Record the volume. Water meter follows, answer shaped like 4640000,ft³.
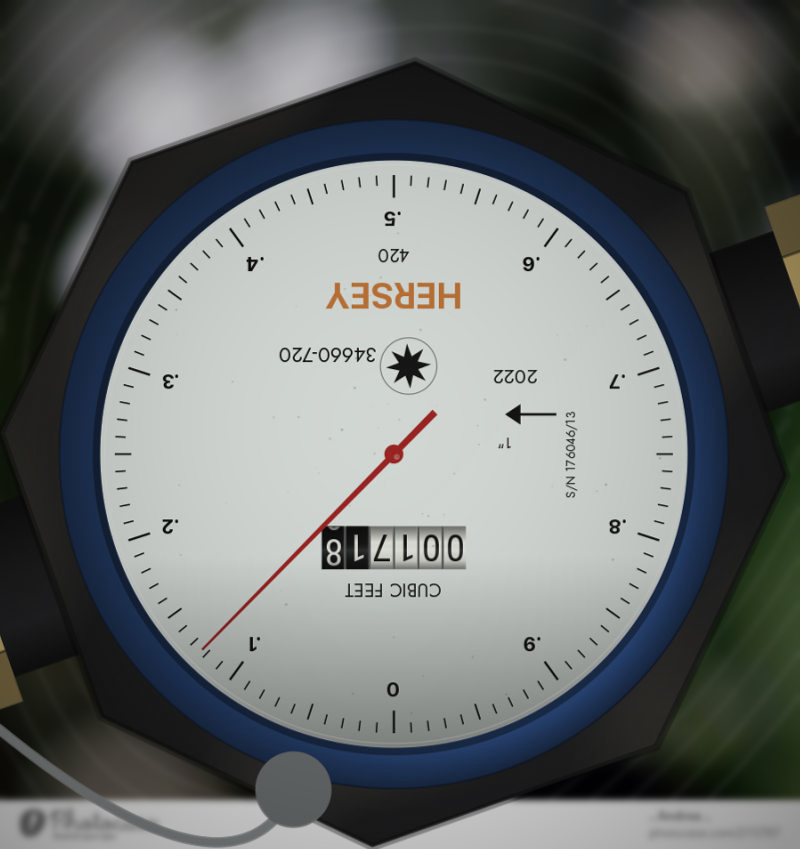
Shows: 1718.12,ft³
